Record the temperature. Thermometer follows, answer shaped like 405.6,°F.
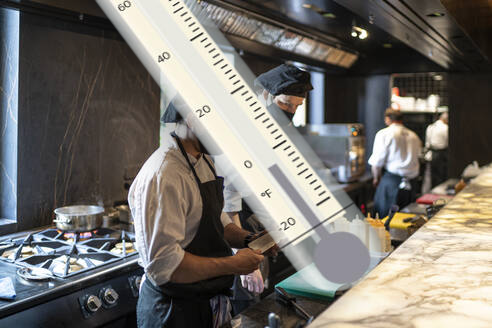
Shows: -4,°F
